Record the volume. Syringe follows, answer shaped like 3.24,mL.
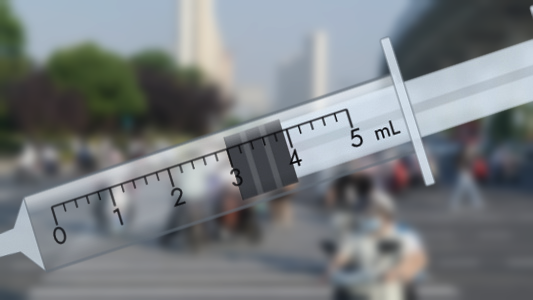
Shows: 3,mL
